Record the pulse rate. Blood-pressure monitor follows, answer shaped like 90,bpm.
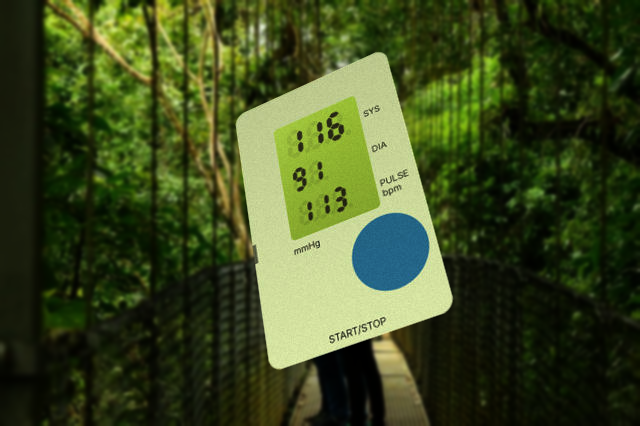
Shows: 113,bpm
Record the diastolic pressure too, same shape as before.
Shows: 91,mmHg
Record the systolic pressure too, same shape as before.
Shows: 116,mmHg
